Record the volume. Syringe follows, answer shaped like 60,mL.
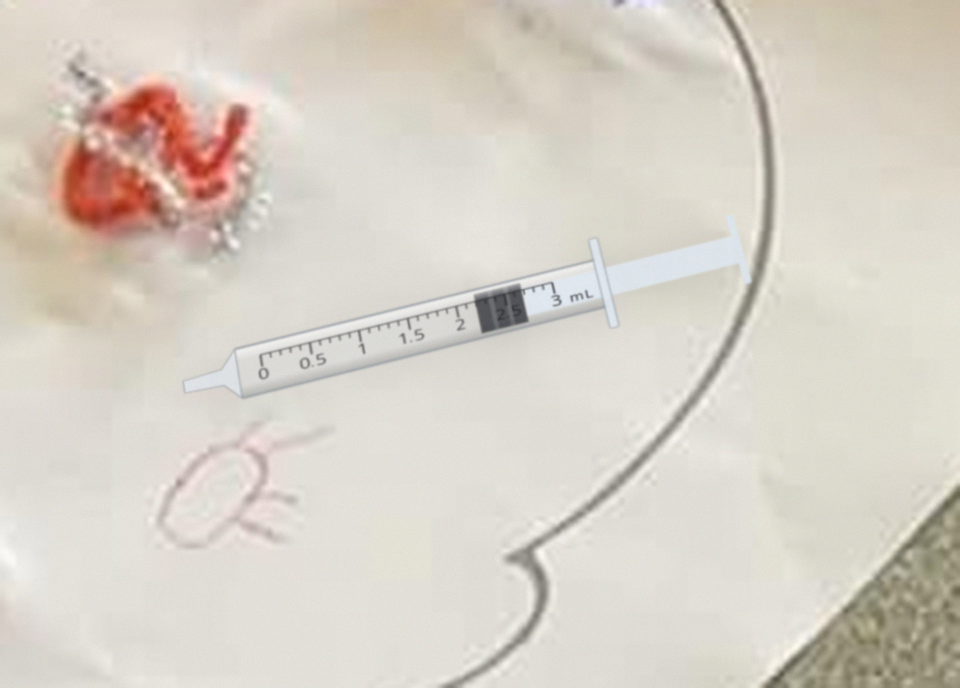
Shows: 2.2,mL
